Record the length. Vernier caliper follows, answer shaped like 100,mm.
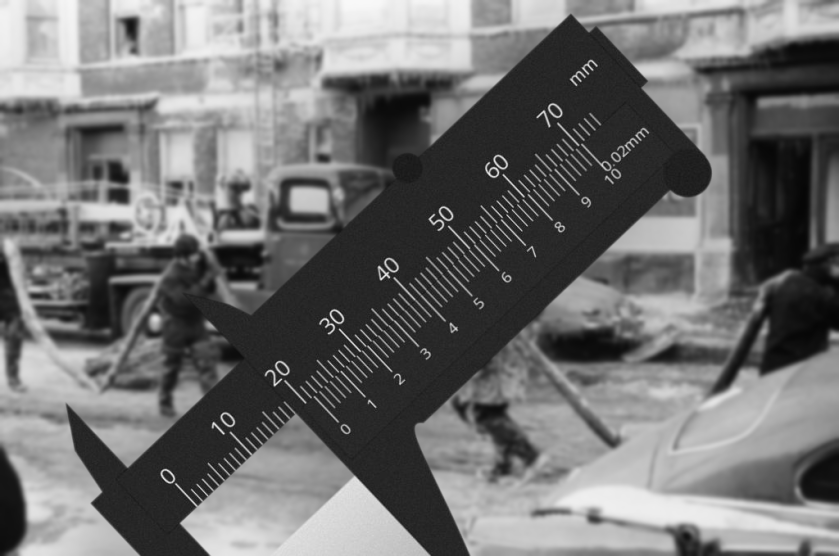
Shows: 21.4,mm
